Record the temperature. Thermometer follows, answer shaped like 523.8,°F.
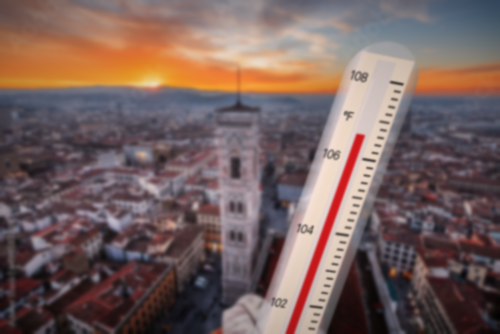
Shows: 106.6,°F
